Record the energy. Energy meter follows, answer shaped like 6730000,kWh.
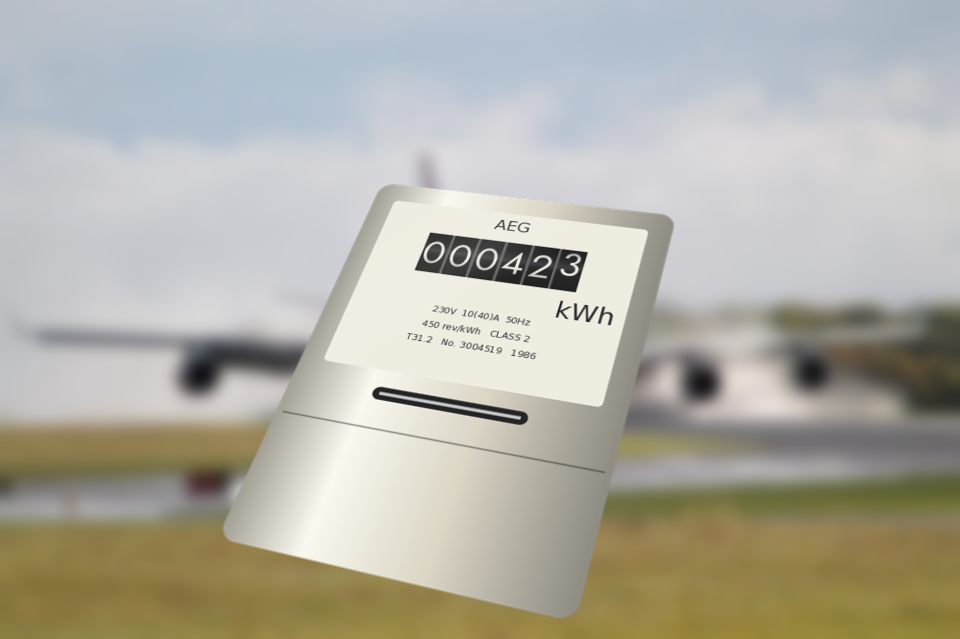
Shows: 423,kWh
